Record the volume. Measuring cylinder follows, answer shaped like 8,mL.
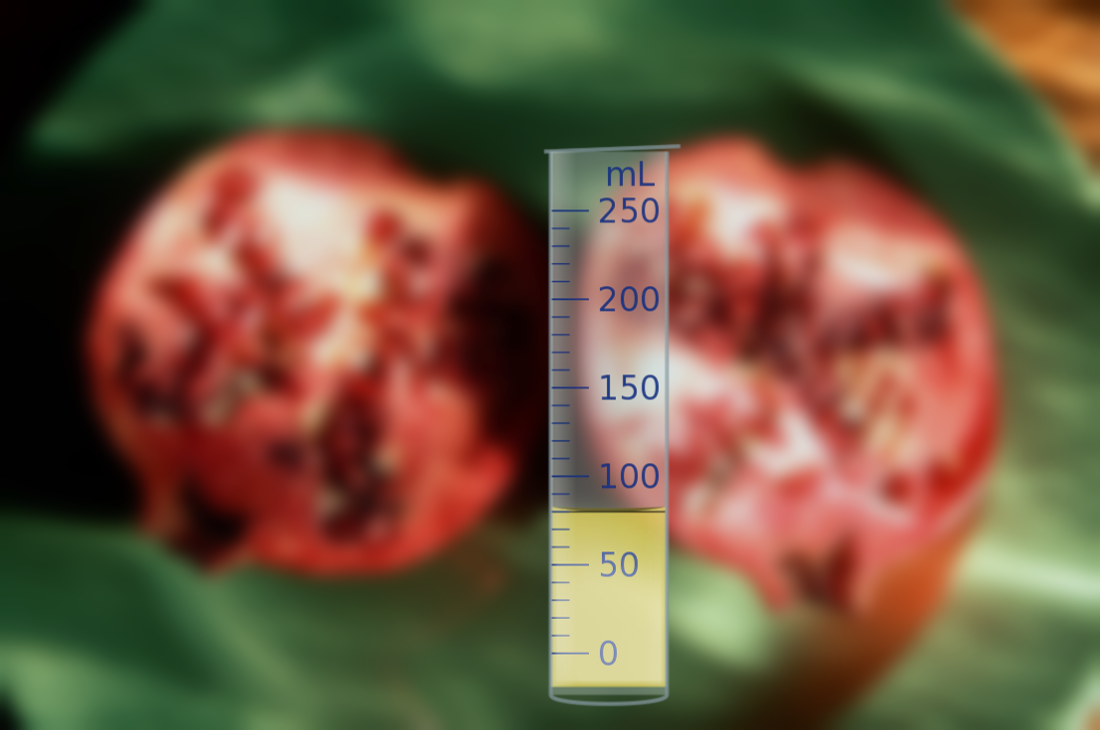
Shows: 80,mL
